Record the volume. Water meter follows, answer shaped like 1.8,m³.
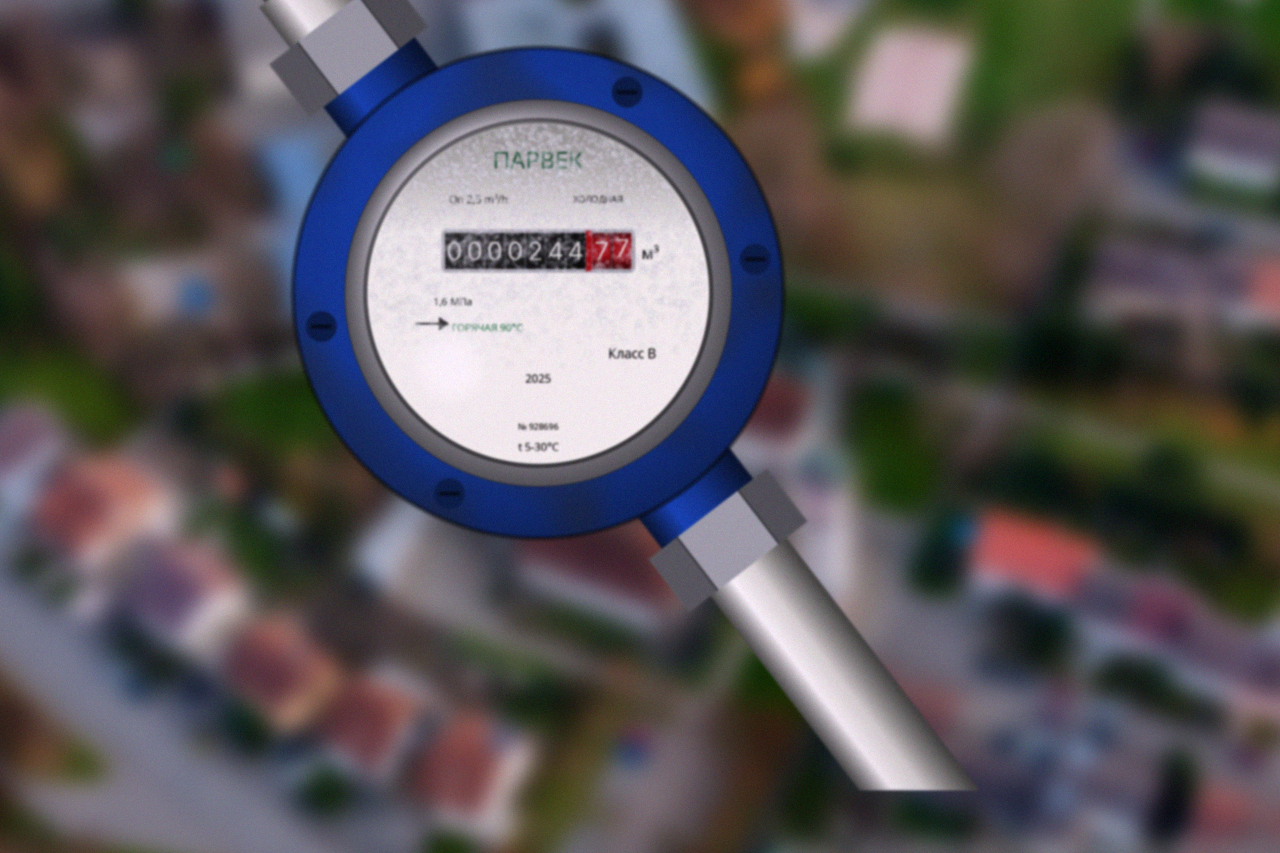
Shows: 244.77,m³
